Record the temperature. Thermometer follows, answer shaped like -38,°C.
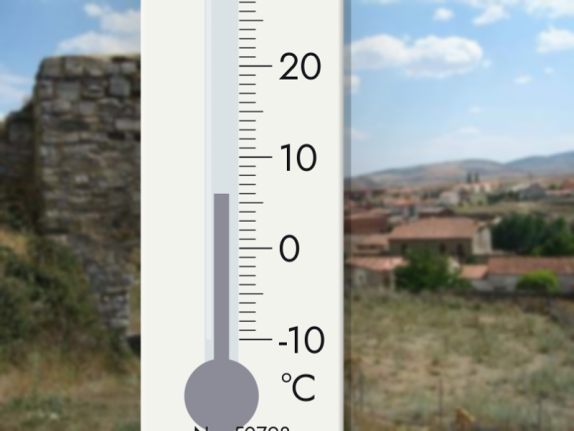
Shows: 6,°C
